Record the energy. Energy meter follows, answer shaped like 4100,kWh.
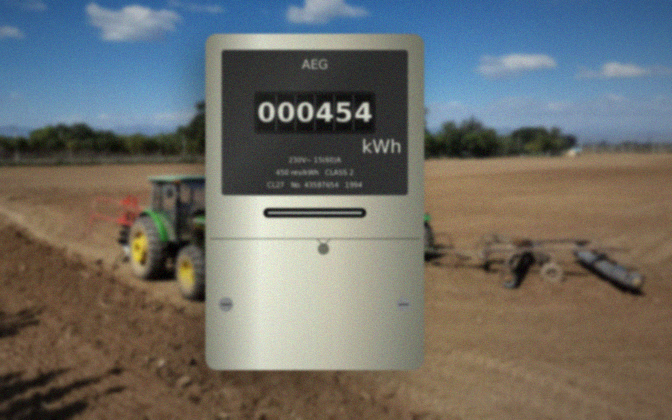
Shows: 454,kWh
